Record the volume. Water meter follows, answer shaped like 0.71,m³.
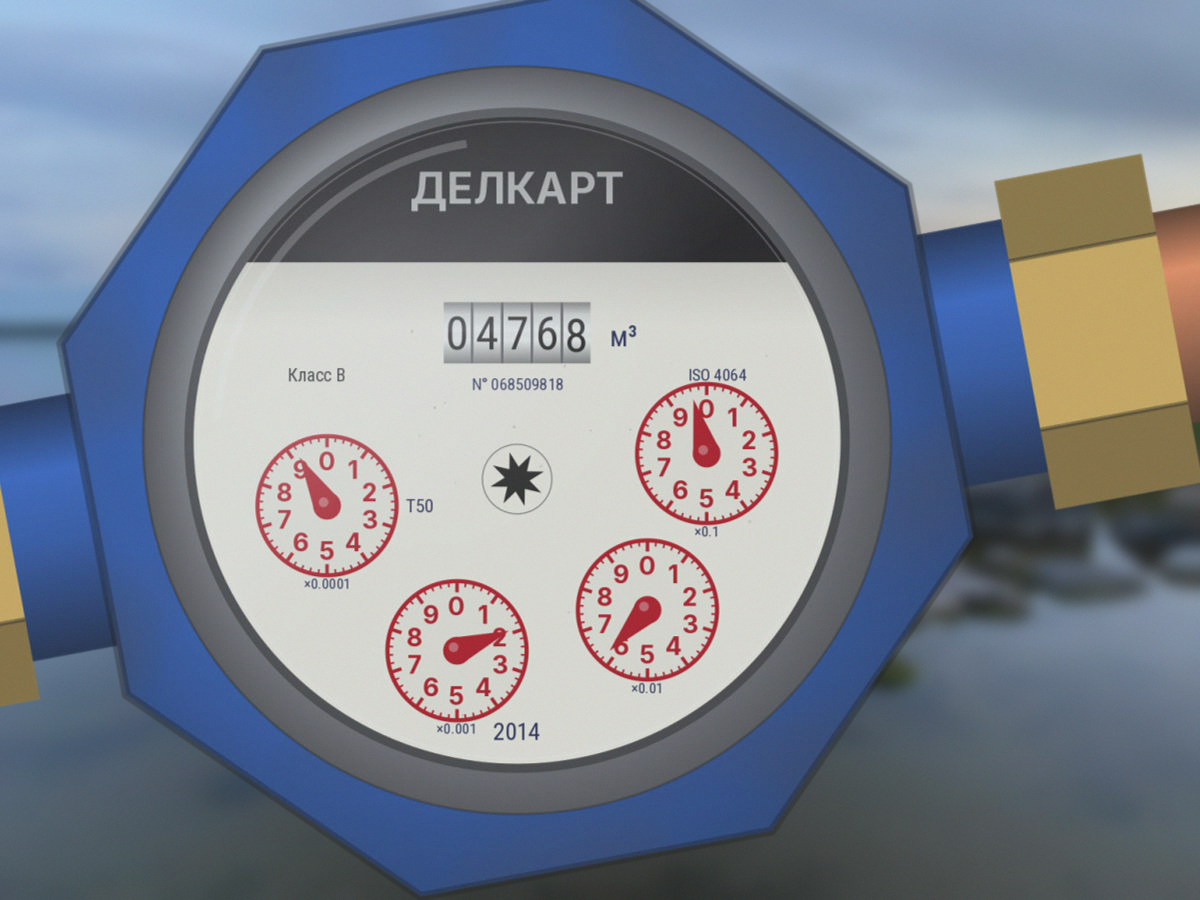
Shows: 4767.9619,m³
